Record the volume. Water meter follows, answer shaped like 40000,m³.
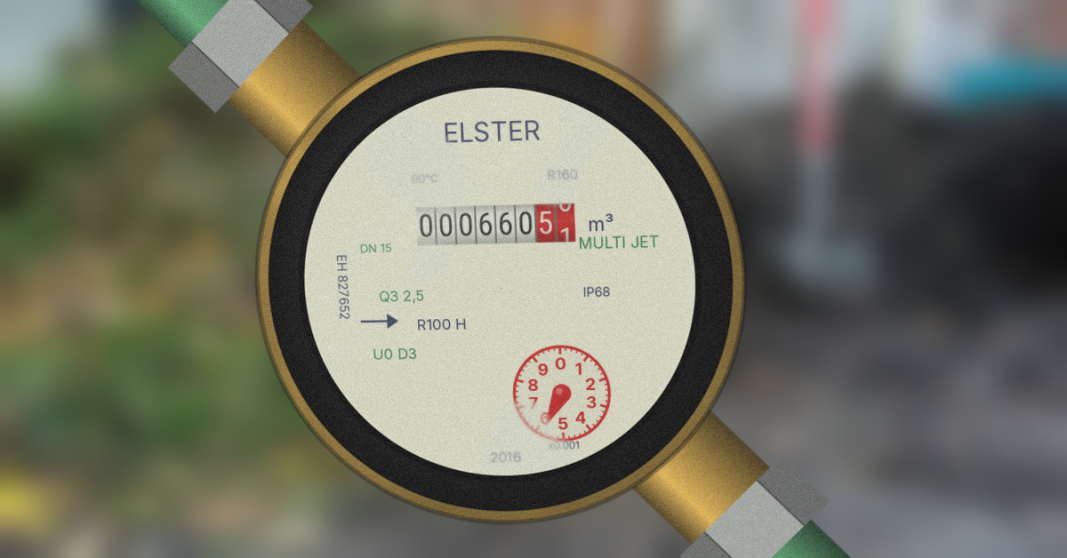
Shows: 660.505,m³
